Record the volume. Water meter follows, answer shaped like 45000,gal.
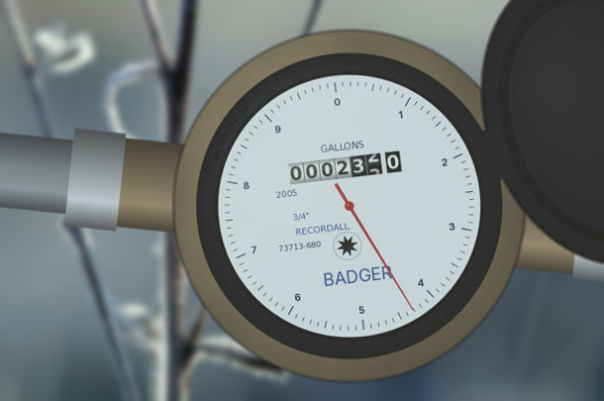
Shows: 2324.3,gal
